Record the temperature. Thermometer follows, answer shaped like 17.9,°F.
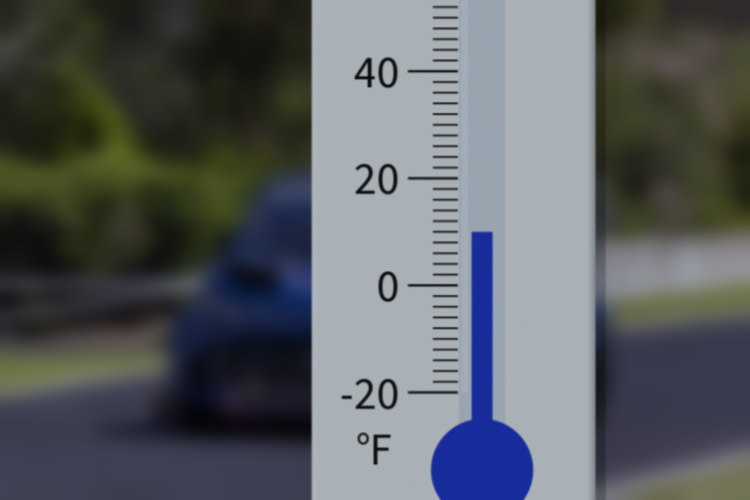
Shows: 10,°F
